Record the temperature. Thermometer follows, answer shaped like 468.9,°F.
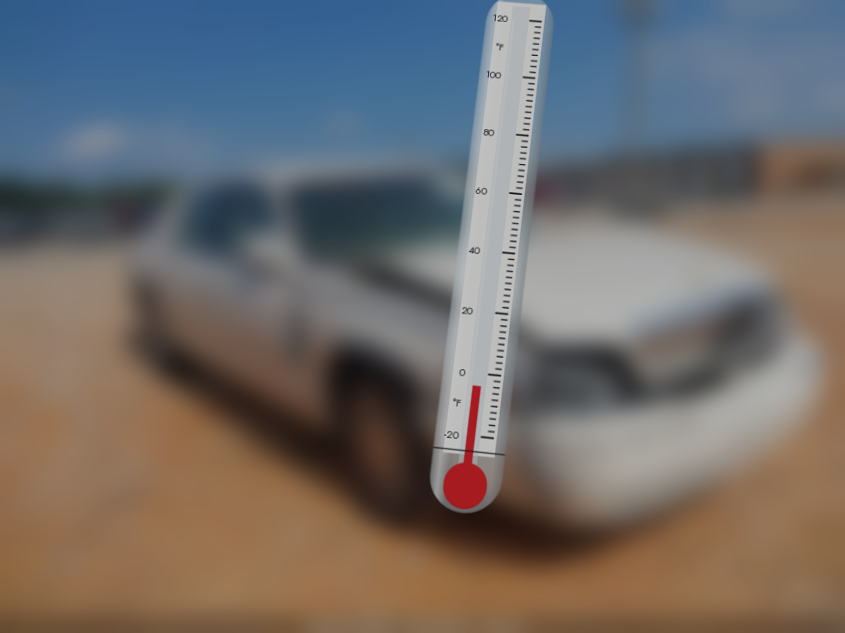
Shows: -4,°F
